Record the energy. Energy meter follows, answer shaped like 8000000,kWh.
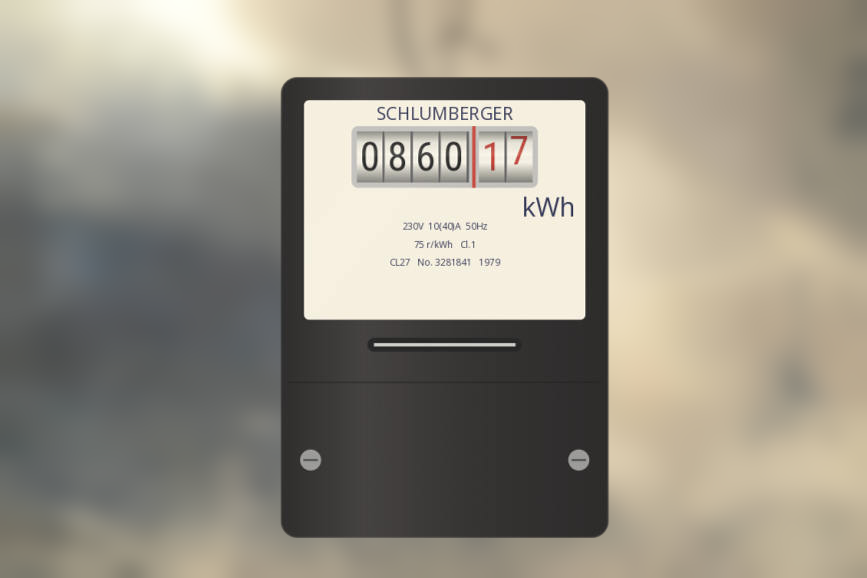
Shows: 860.17,kWh
